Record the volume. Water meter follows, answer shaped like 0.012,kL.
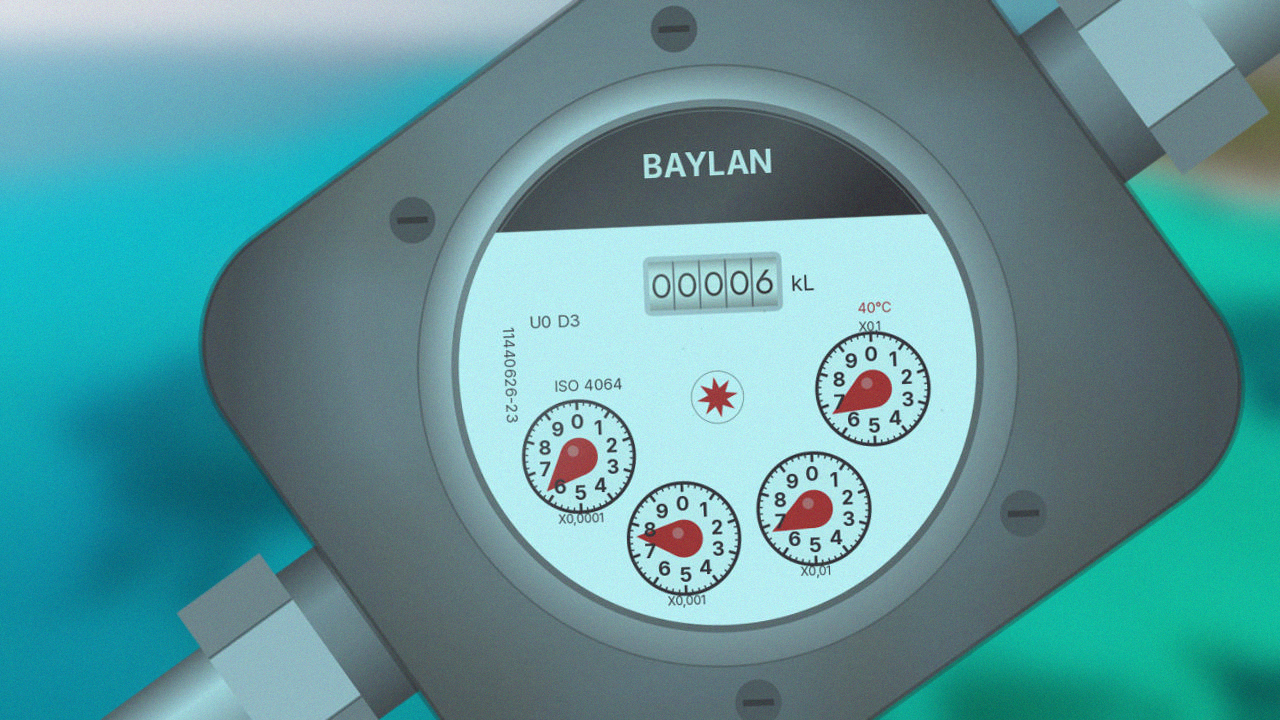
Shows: 6.6676,kL
